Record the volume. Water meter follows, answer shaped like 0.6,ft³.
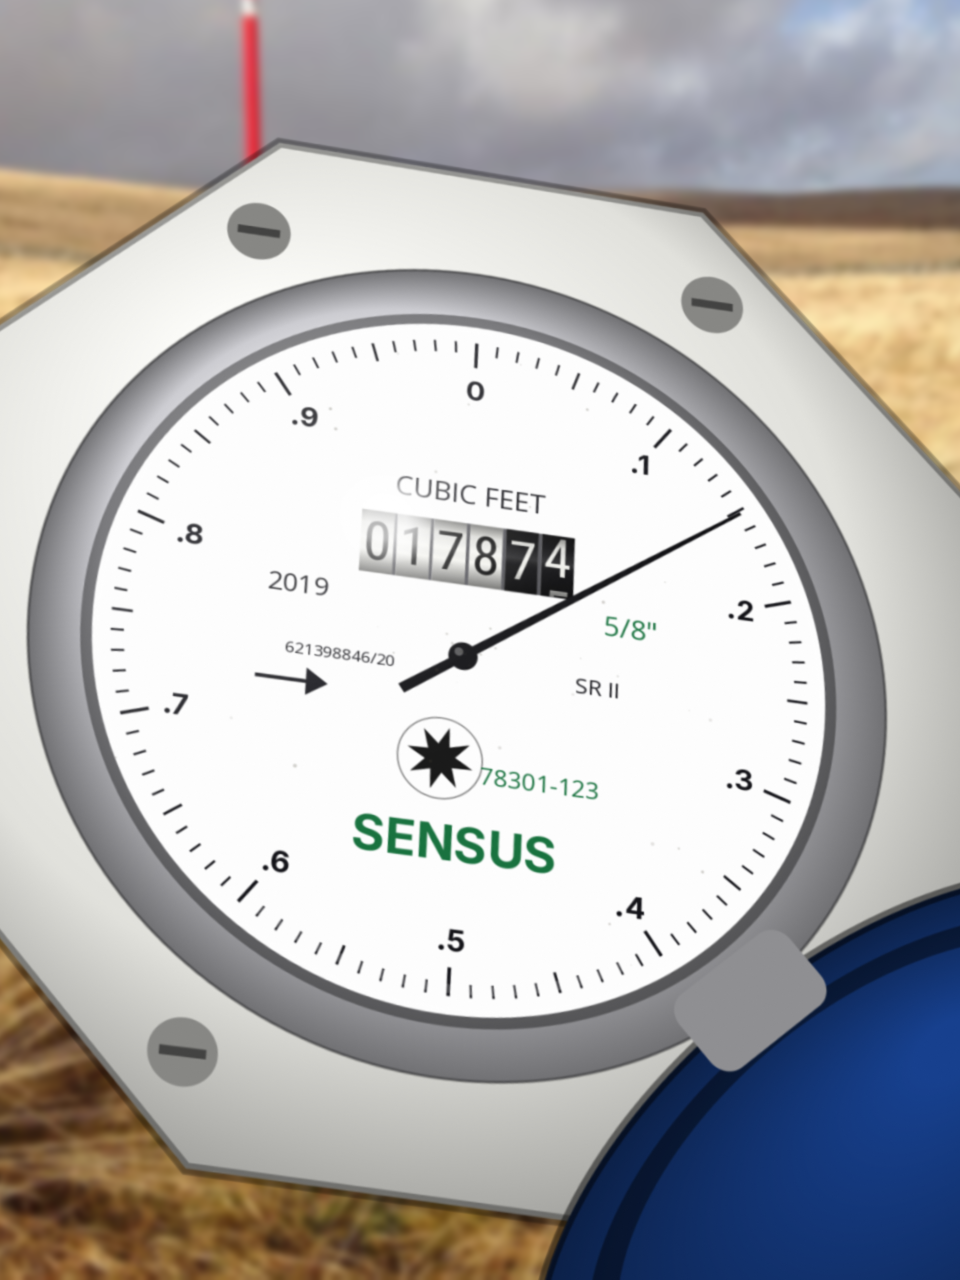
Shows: 17874.15,ft³
